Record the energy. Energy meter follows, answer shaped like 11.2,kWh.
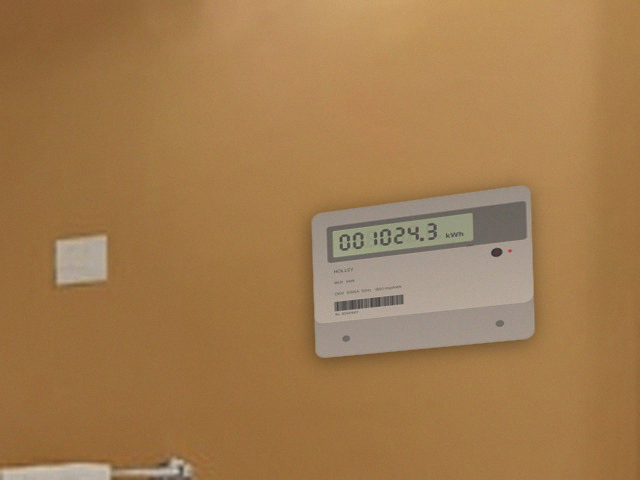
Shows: 1024.3,kWh
